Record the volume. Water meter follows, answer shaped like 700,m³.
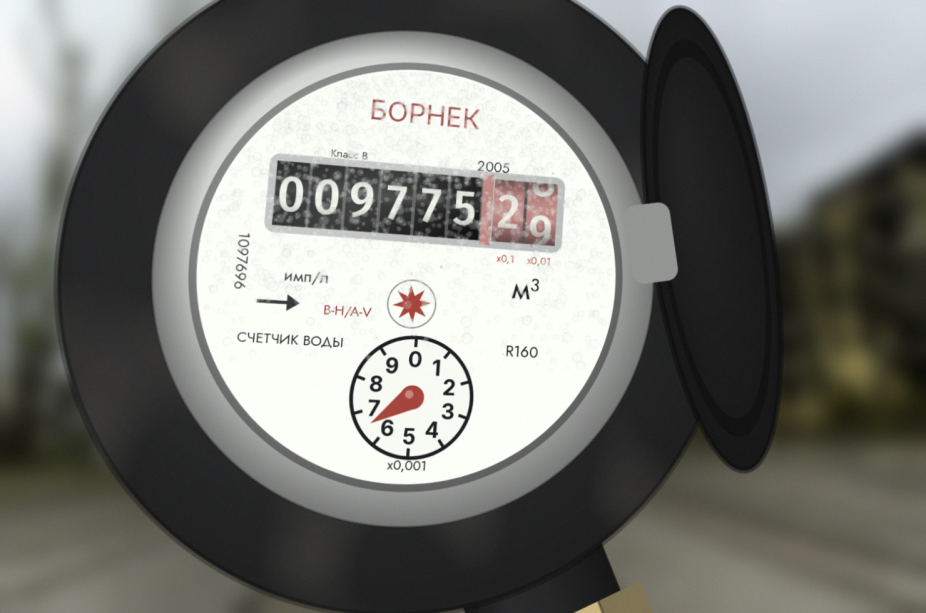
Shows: 9775.286,m³
